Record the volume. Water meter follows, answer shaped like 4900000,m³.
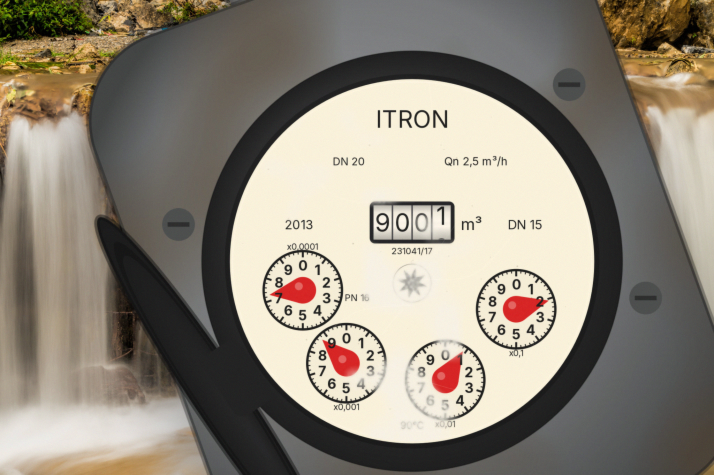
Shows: 9001.2087,m³
